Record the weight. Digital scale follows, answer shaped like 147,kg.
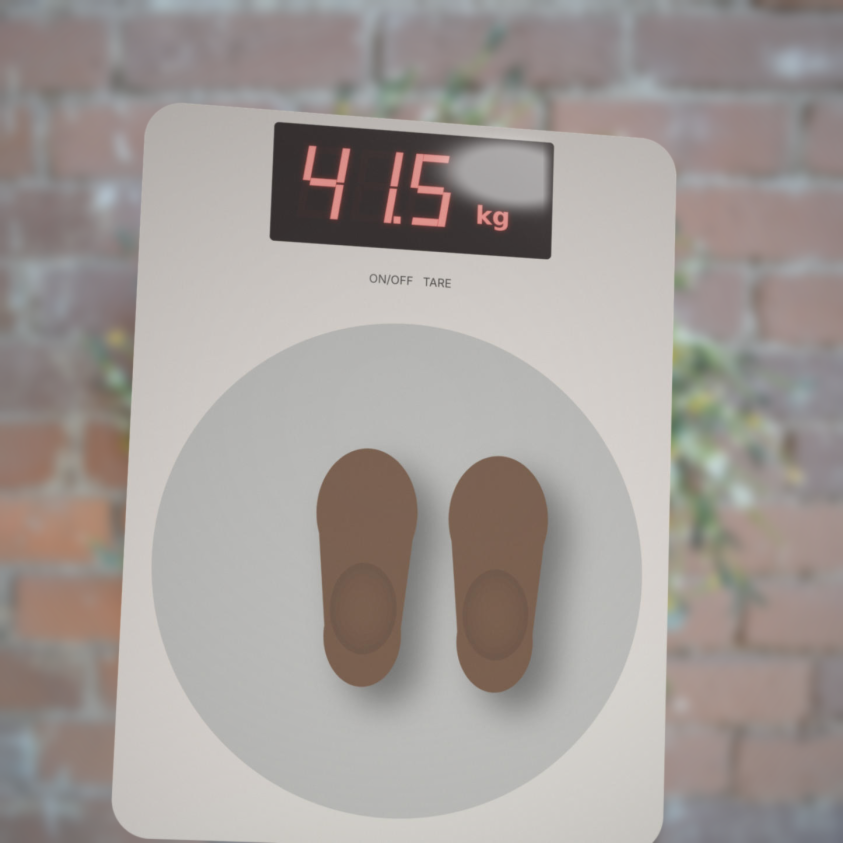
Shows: 41.5,kg
